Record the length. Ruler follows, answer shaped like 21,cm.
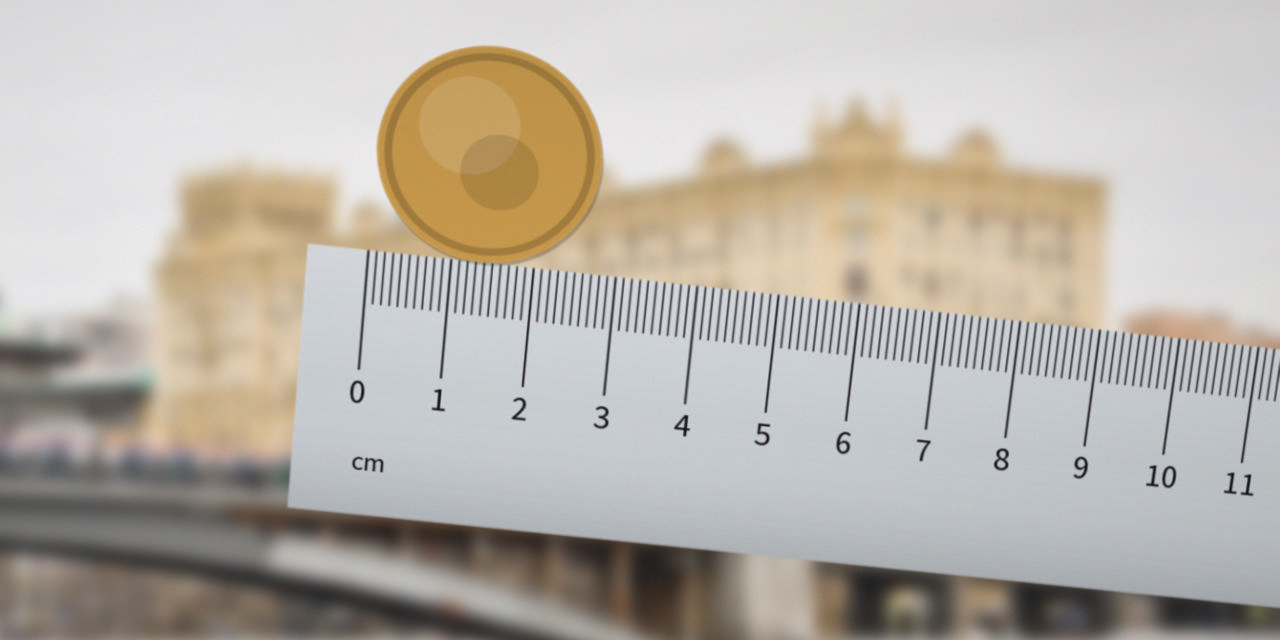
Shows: 2.7,cm
